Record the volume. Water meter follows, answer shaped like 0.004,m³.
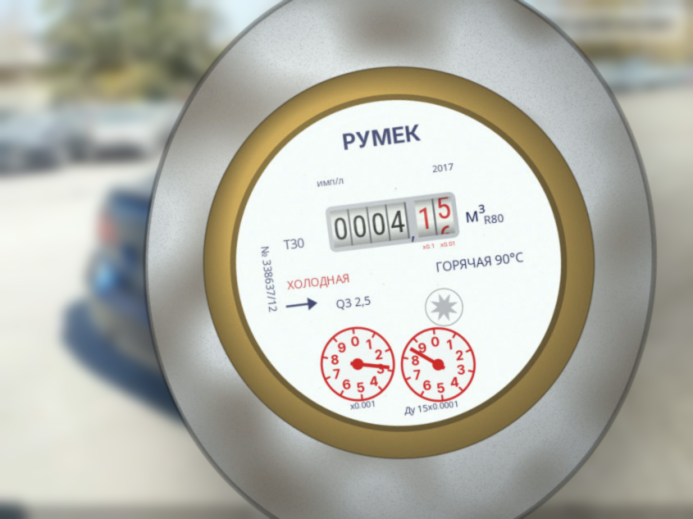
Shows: 4.1528,m³
